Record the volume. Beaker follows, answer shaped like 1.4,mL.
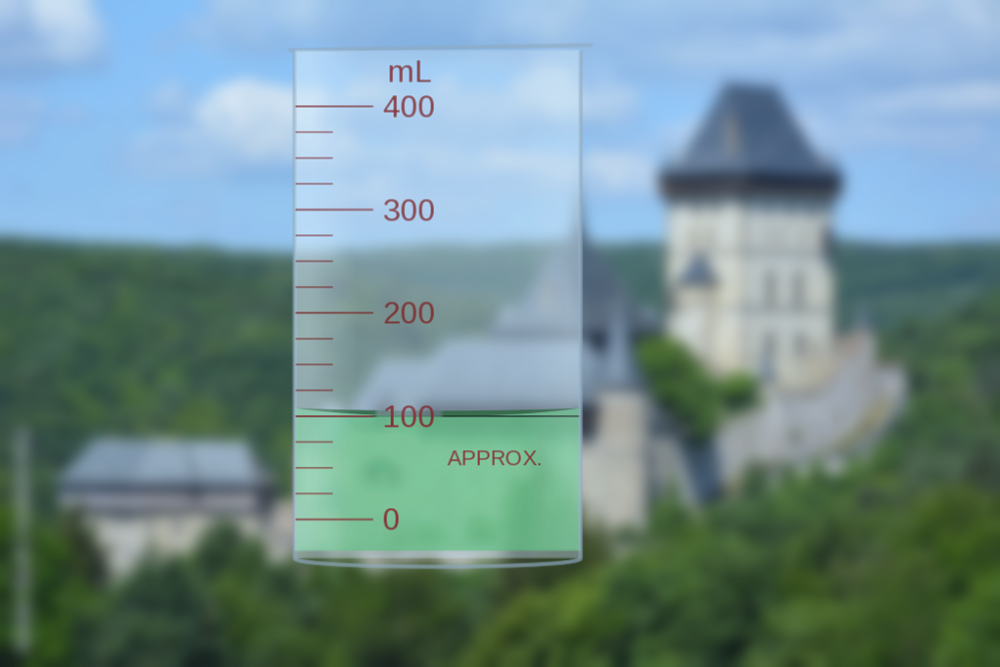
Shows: 100,mL
